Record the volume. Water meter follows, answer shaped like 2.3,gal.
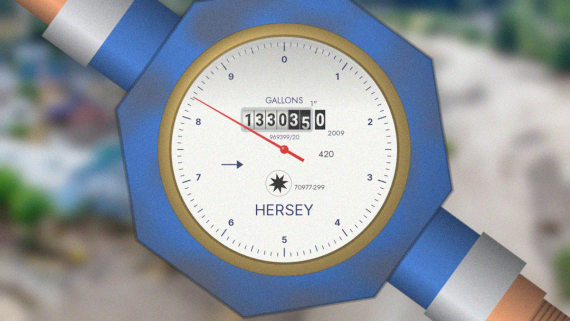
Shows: 1330348.3,gal
